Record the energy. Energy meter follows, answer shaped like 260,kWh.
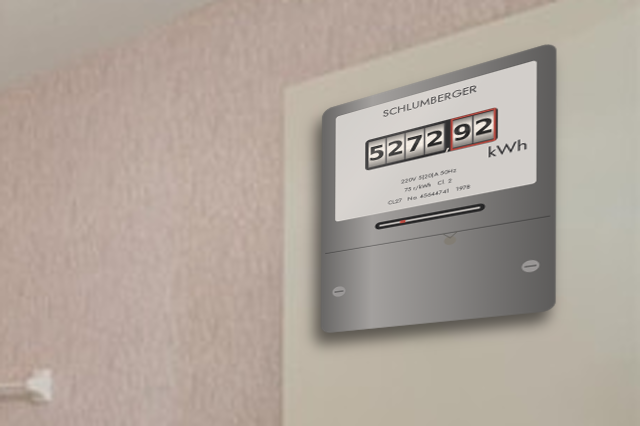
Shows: 5272.92,kWh
